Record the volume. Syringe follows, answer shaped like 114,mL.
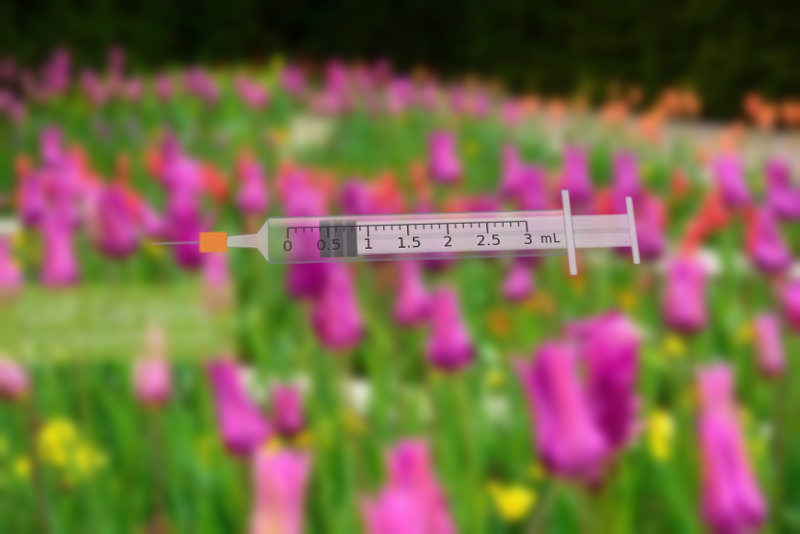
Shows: 0.4,mL
